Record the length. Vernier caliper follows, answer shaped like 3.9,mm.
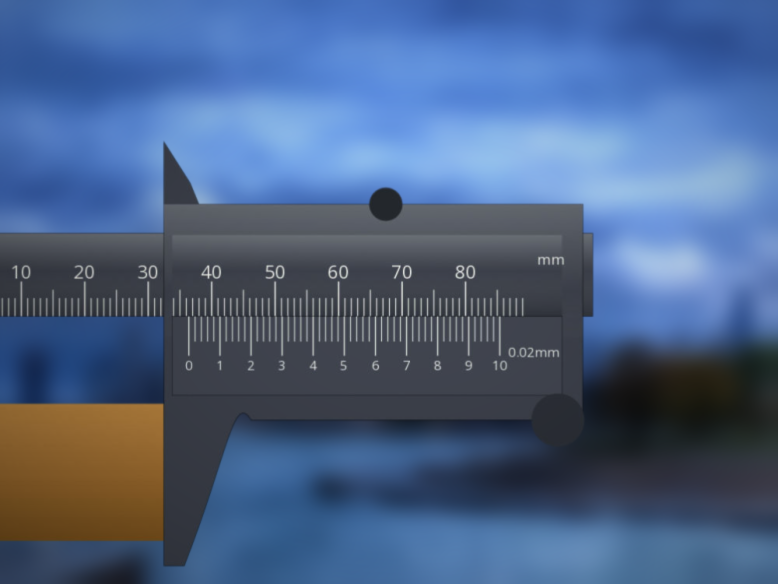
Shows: 36.4,mm
